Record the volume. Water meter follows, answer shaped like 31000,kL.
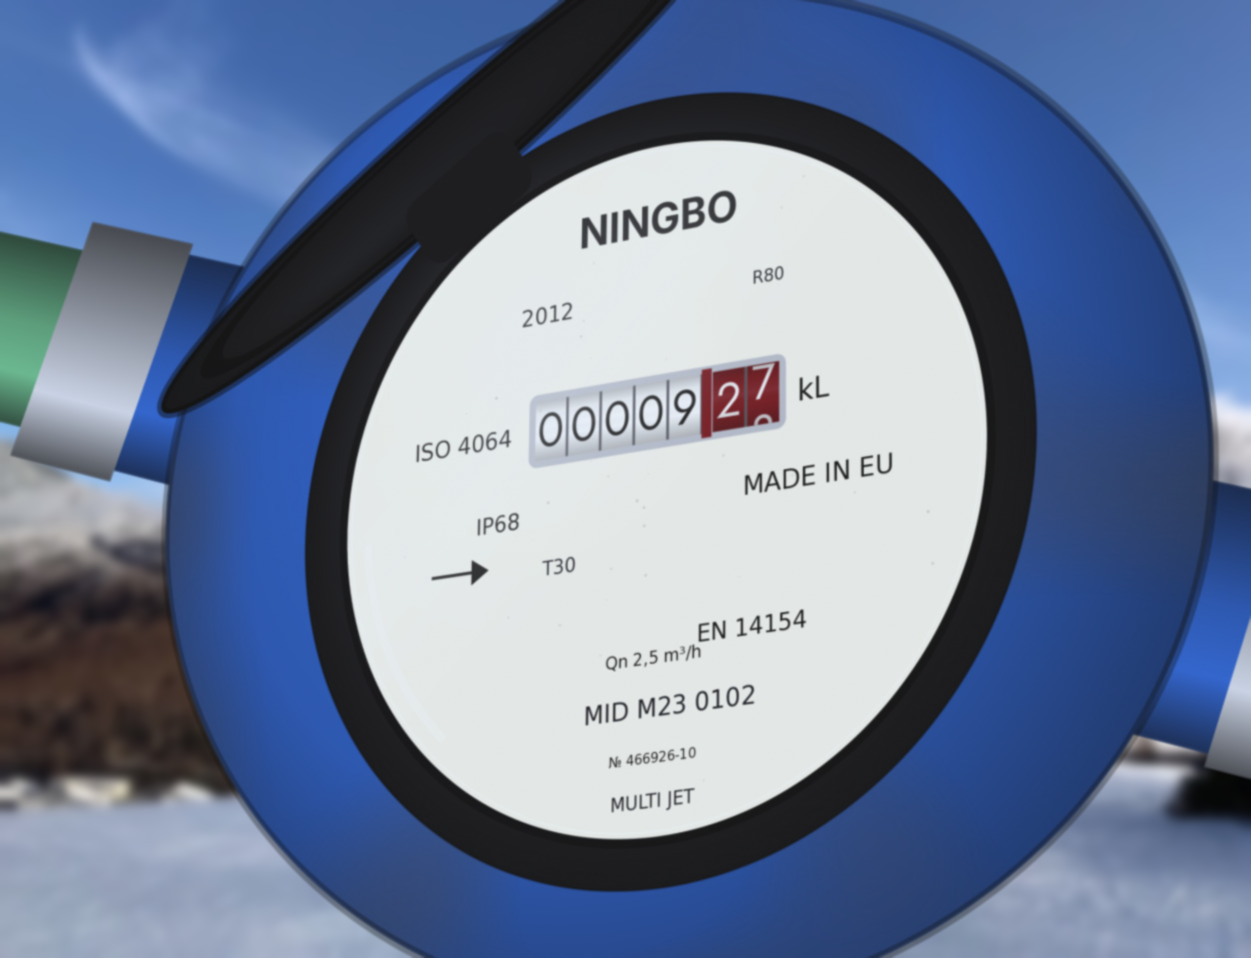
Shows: 9.27,kL
